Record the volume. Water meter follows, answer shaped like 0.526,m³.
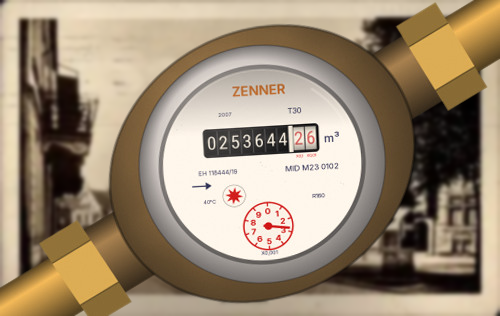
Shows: 253644.262,m³
